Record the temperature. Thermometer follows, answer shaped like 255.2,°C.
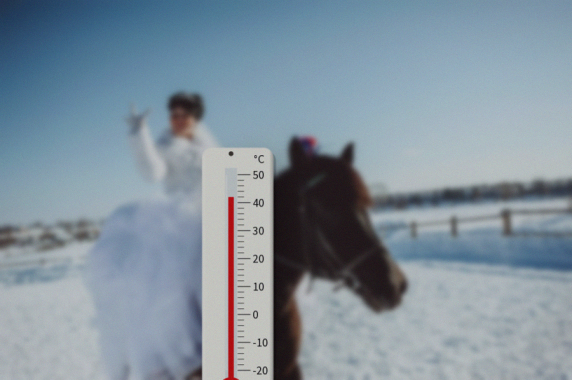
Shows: 42,°C
